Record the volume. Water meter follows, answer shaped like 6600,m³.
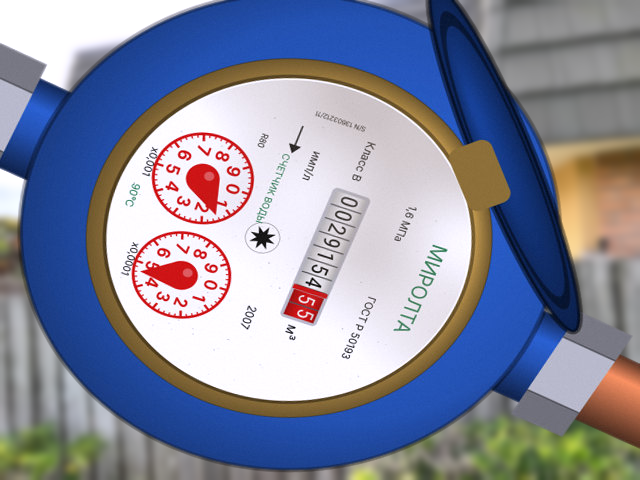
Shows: 29154.5514,m³
